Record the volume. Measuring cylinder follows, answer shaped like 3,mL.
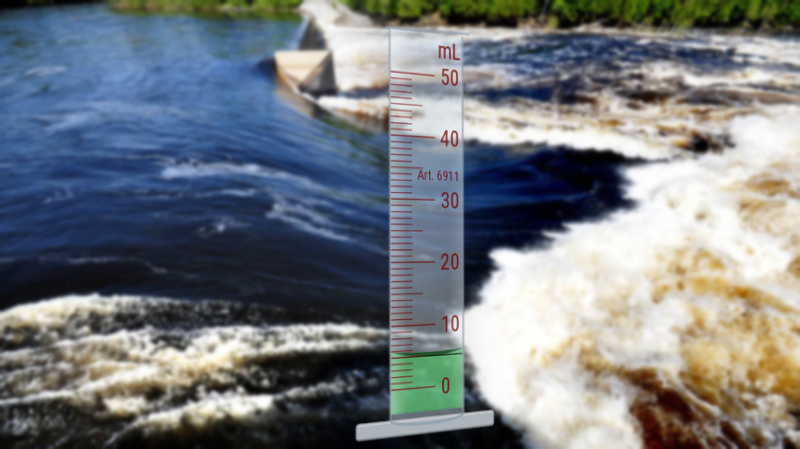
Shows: 5,mL
